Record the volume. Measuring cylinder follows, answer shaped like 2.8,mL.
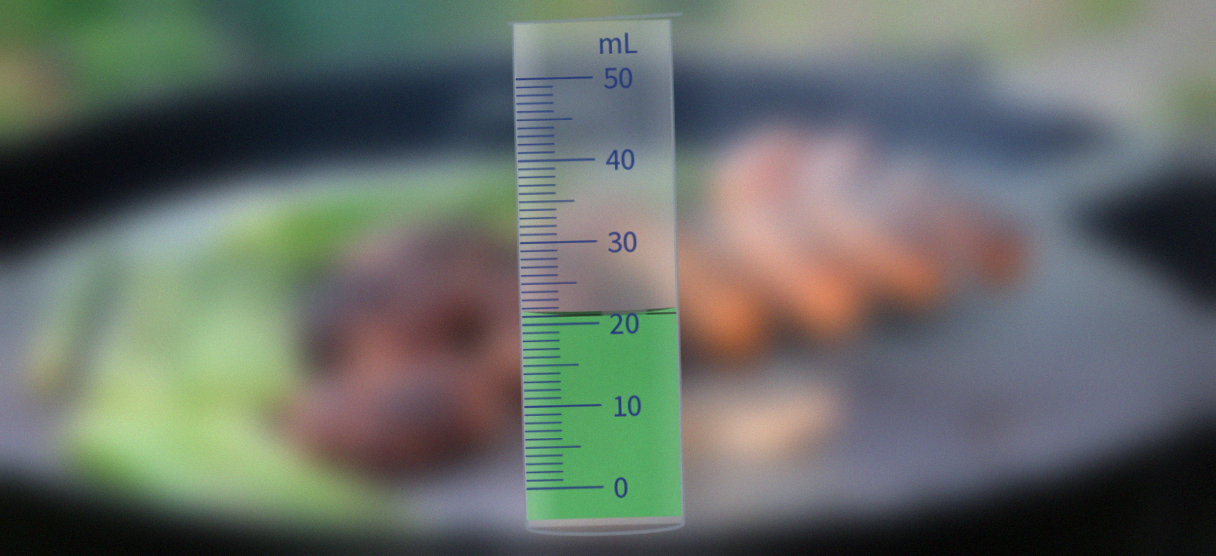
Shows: 21,mL
